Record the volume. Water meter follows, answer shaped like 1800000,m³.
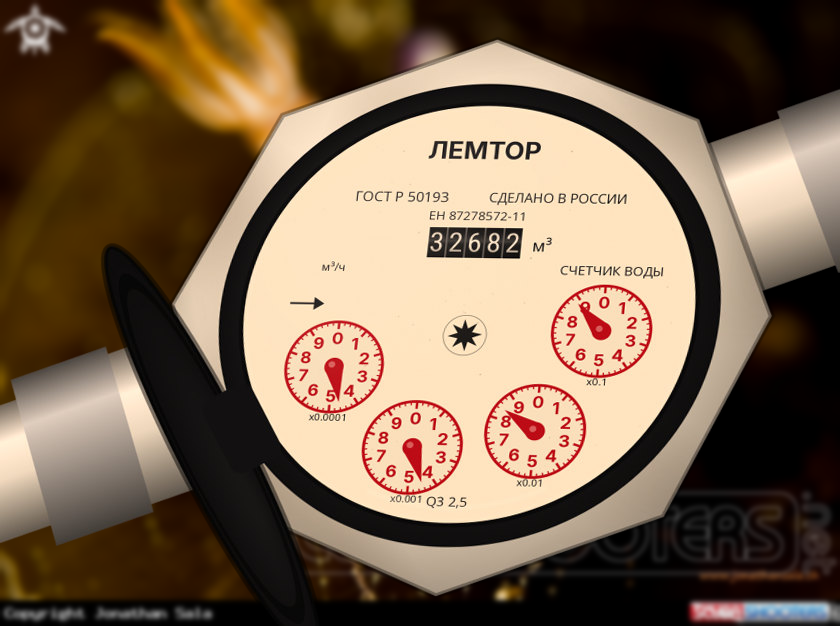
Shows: 32682.8844,m³
